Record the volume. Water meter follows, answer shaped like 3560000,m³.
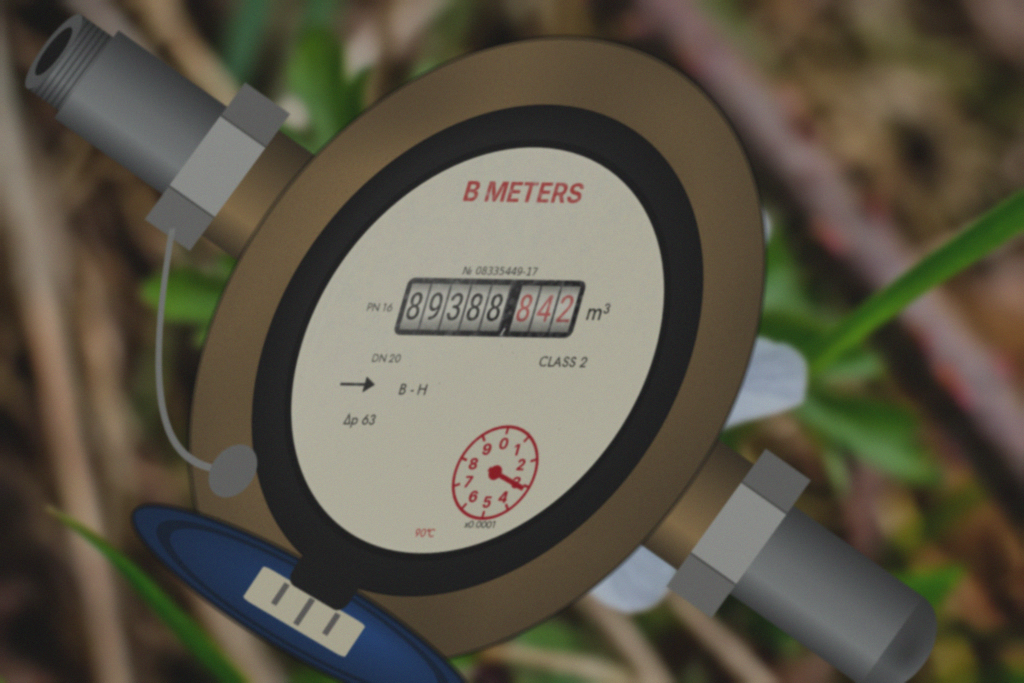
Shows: 89388.8423,m³
